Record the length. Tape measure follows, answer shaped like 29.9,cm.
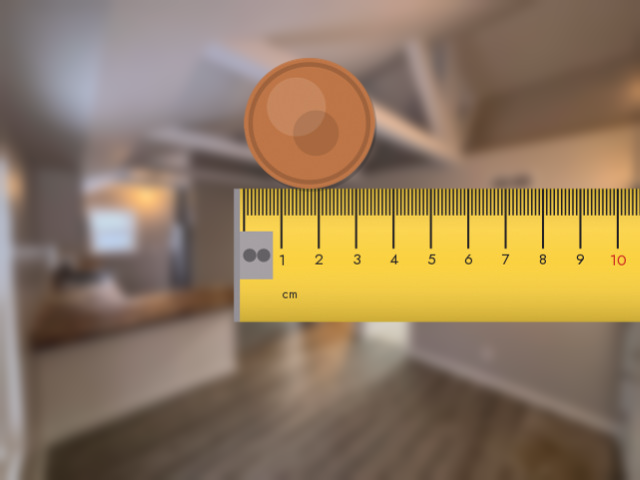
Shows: 3.5,cm
